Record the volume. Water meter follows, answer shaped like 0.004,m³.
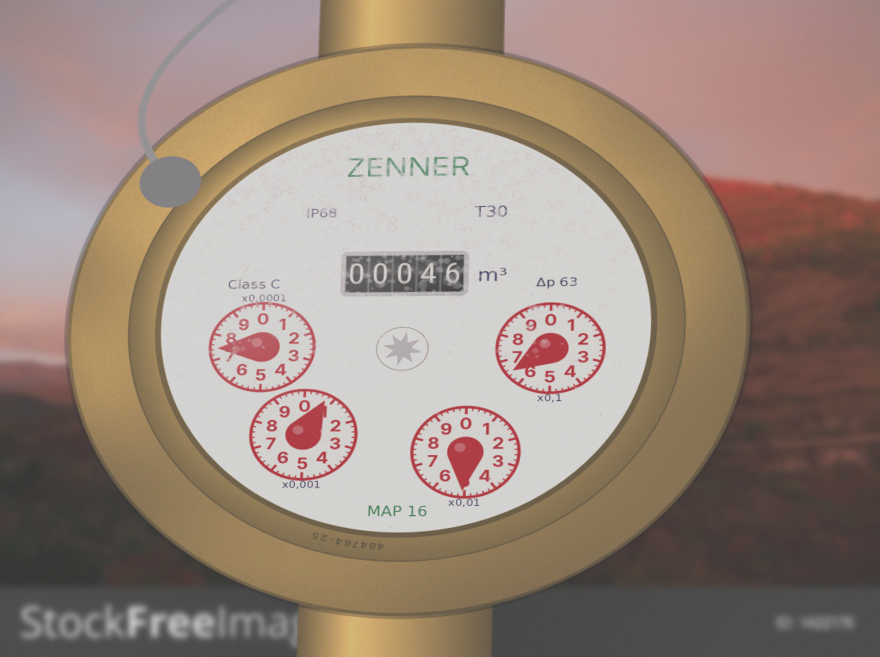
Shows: 46.6507,m³
